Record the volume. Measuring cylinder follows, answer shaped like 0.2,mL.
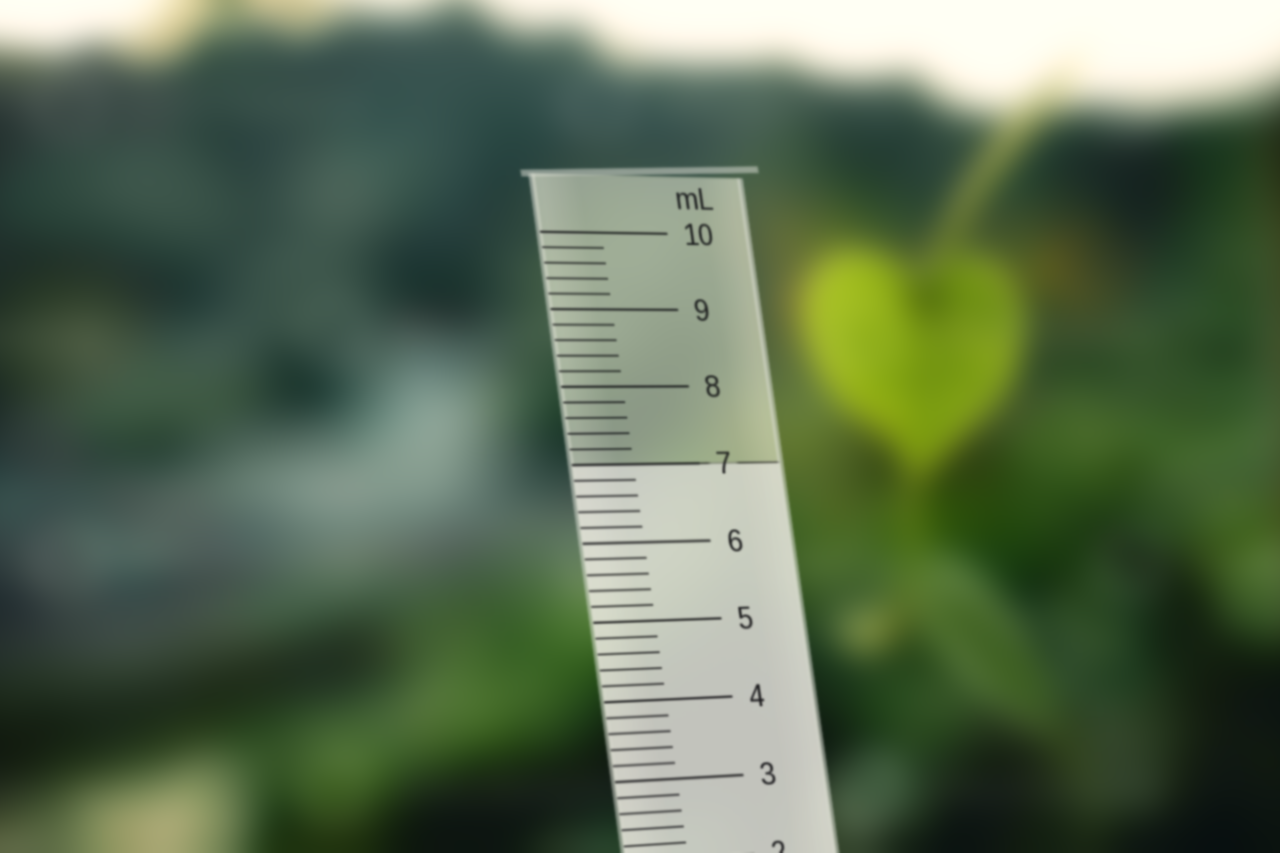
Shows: 7,mL
